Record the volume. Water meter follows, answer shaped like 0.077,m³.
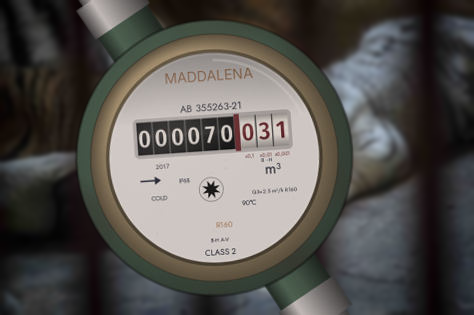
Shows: 70.031,m³
